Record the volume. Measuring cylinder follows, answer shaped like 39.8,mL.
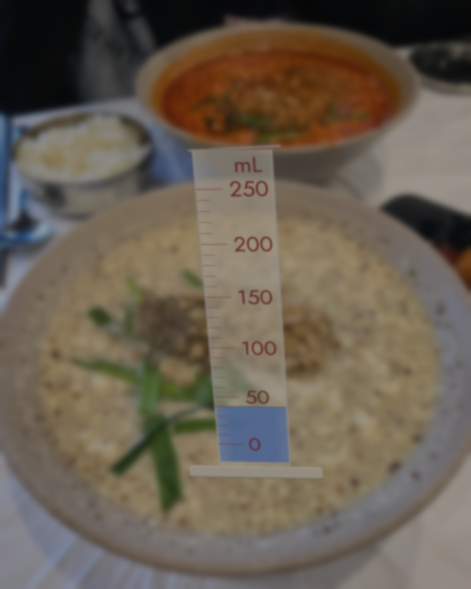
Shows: 40,mL
